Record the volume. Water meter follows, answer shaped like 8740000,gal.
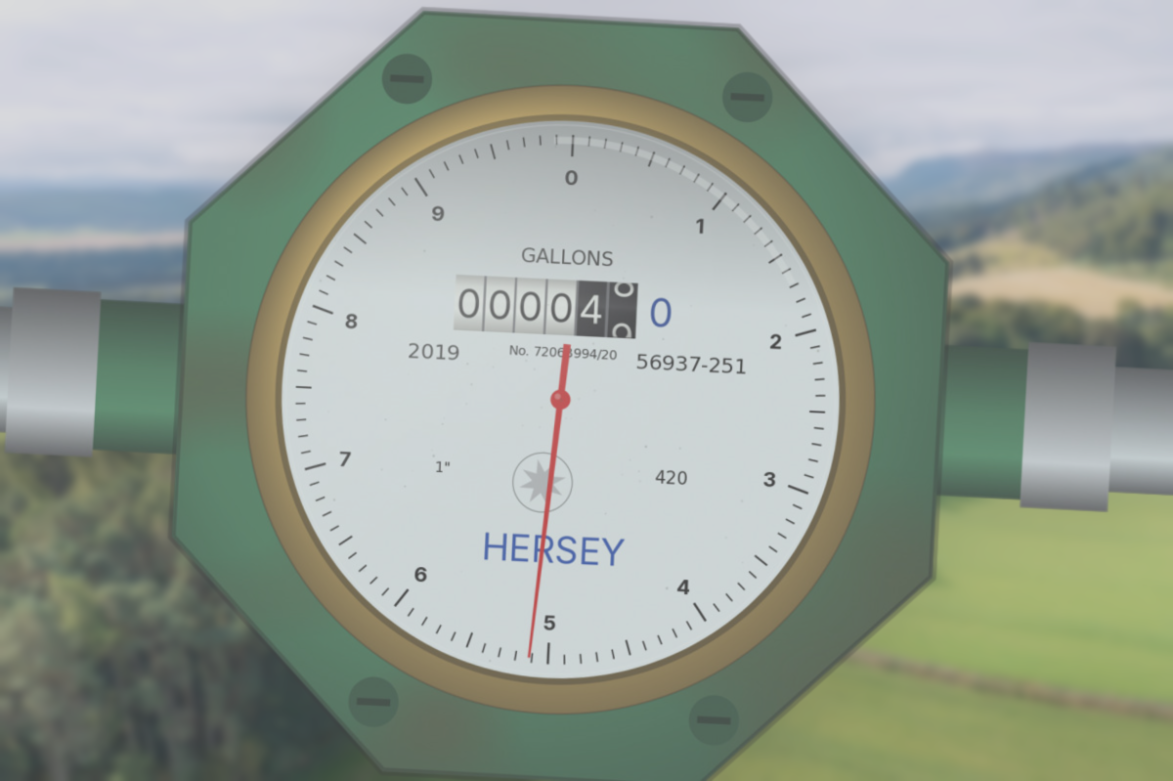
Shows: 485.1,gal
